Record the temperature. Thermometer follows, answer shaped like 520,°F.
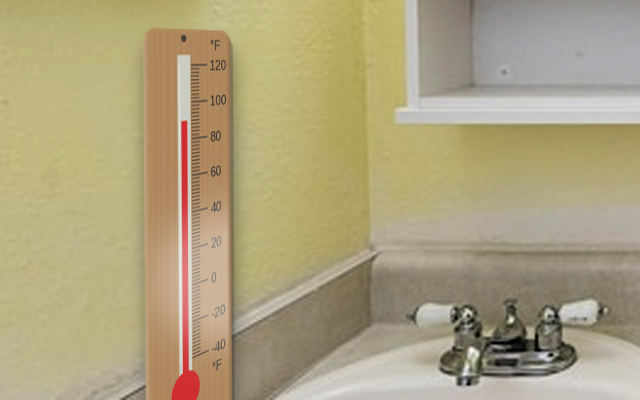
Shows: 90,°F
